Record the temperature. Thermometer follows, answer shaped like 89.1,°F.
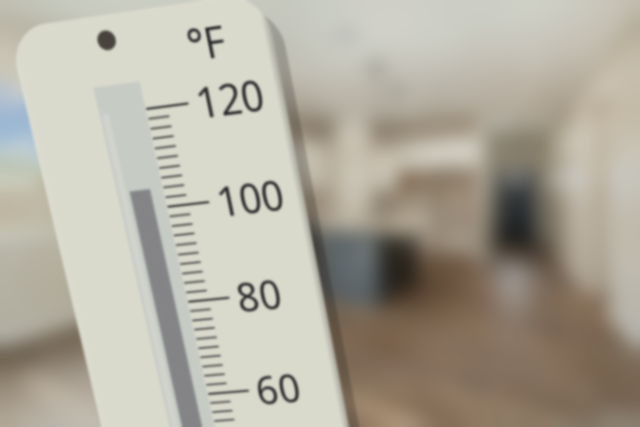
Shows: 104,°F
